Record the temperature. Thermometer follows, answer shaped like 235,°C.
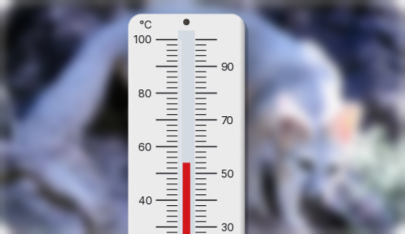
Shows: 54,°C
